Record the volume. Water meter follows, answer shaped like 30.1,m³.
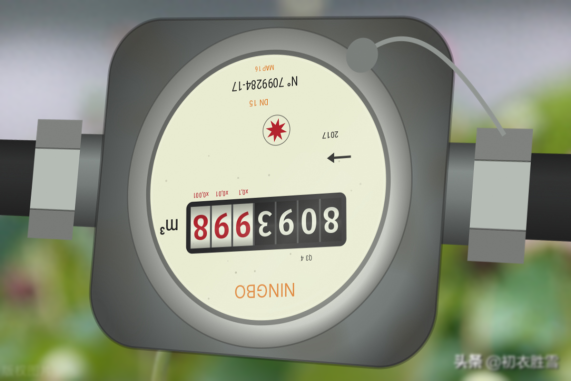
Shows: 8093.998,m³
